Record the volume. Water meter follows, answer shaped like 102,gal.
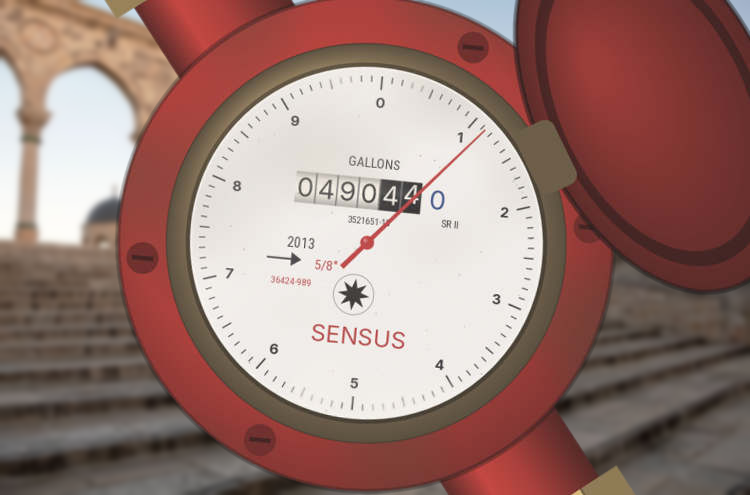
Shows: 490441.1,gal
